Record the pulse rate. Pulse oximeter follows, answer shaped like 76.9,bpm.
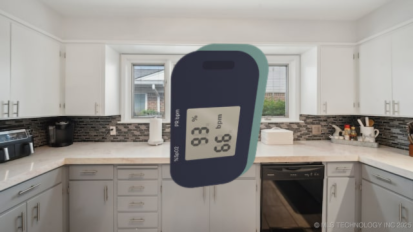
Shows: 66,bpm
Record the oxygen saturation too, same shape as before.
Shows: 93,%
